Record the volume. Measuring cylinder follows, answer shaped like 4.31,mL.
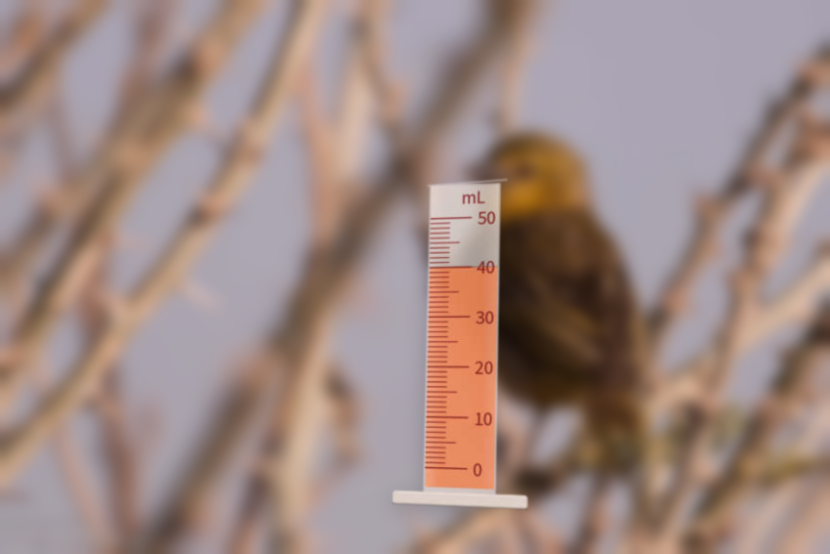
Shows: 40,mL
